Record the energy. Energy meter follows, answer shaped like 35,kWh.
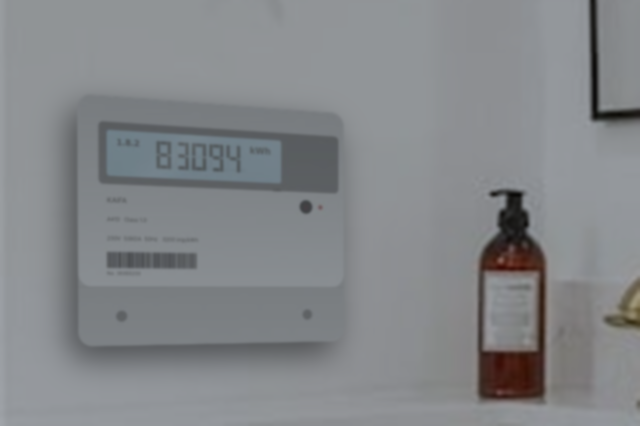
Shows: 83094,kWh
